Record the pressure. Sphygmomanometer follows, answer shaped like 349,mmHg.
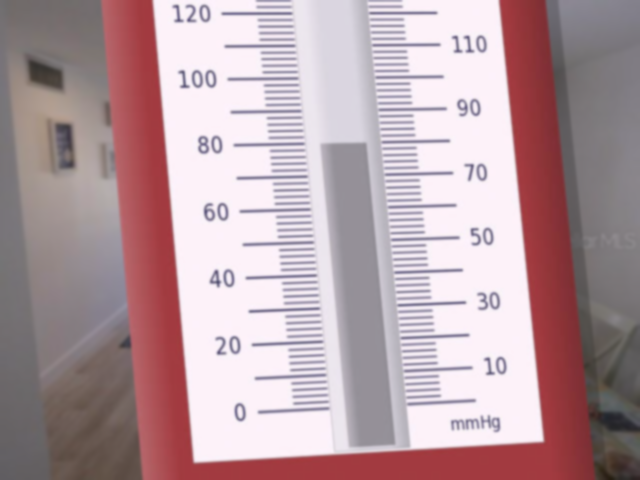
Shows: 80,mmHg
